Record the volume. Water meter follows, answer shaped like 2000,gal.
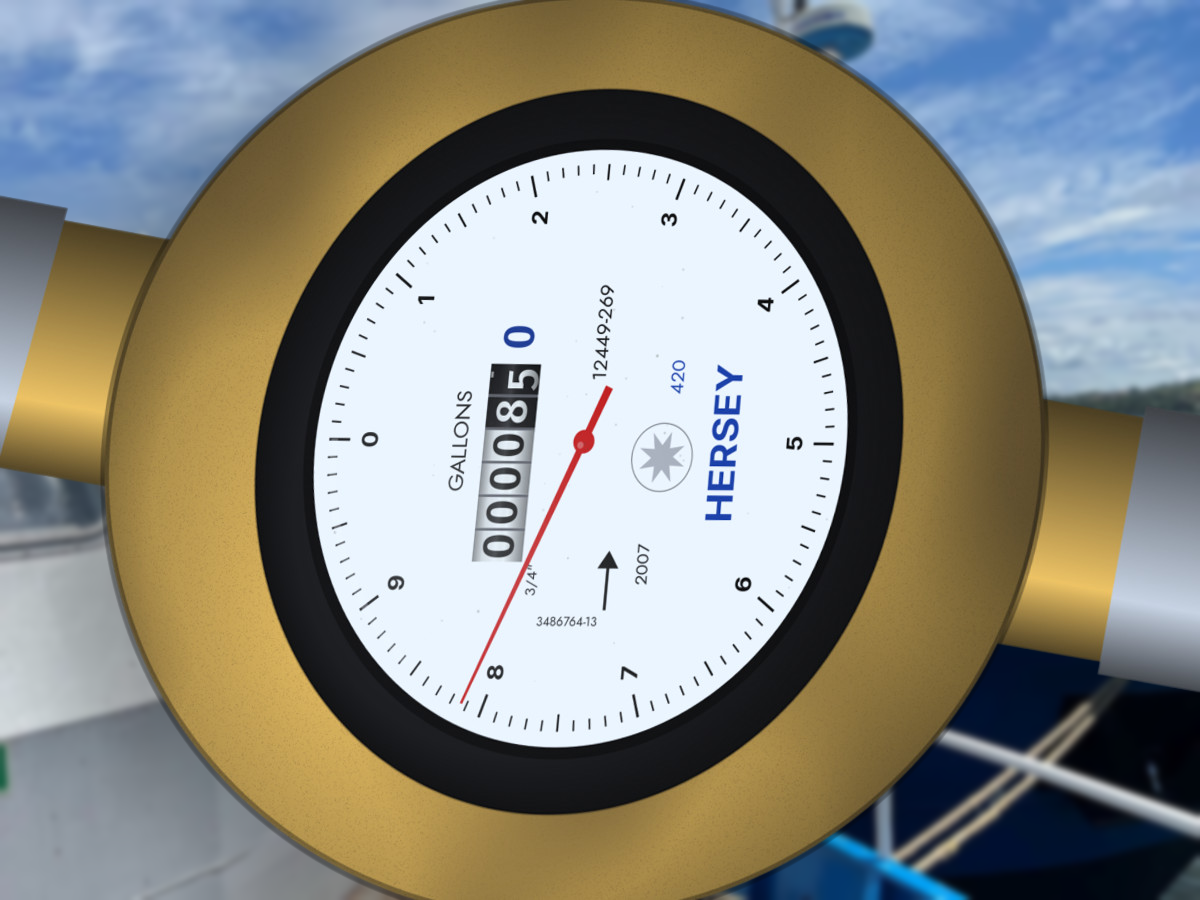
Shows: 848.1,gal
